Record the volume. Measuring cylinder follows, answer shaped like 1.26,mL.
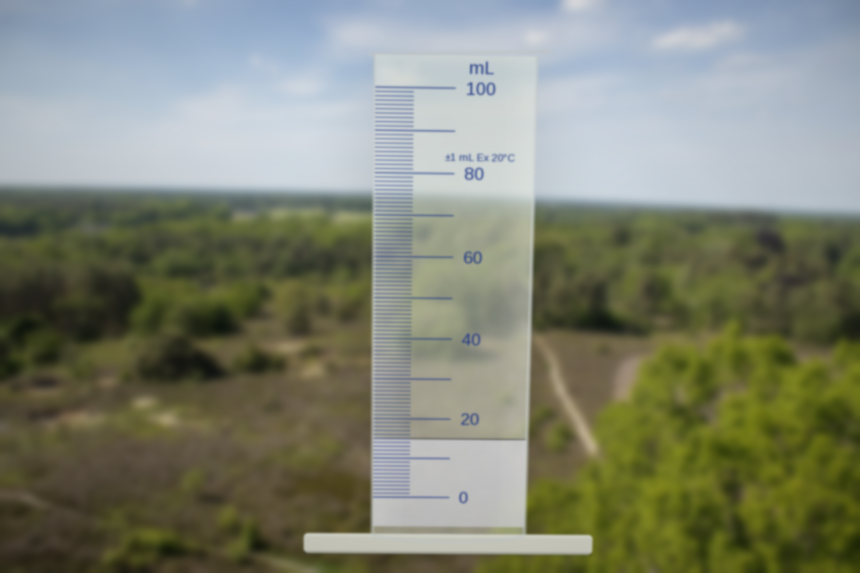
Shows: 15,mL
